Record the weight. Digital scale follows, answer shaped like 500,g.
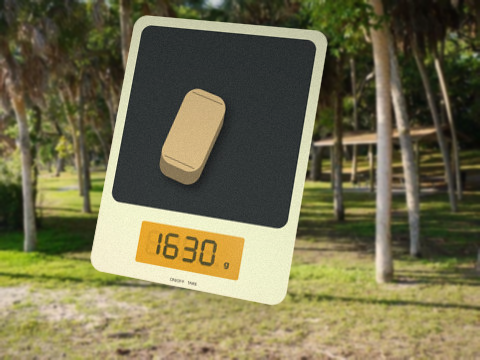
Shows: 1630,g
